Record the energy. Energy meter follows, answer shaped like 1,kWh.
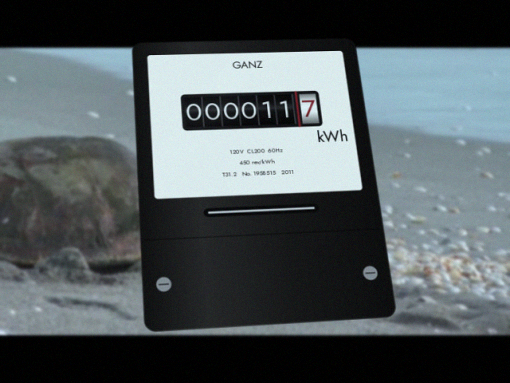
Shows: 11.7,kWh
